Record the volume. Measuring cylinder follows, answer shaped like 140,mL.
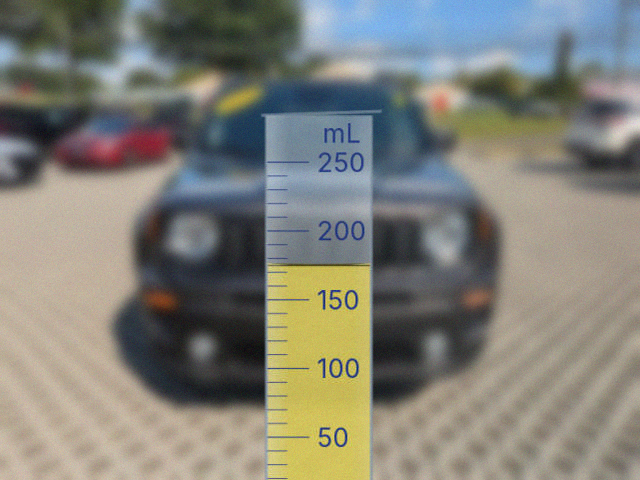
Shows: 175,mL
